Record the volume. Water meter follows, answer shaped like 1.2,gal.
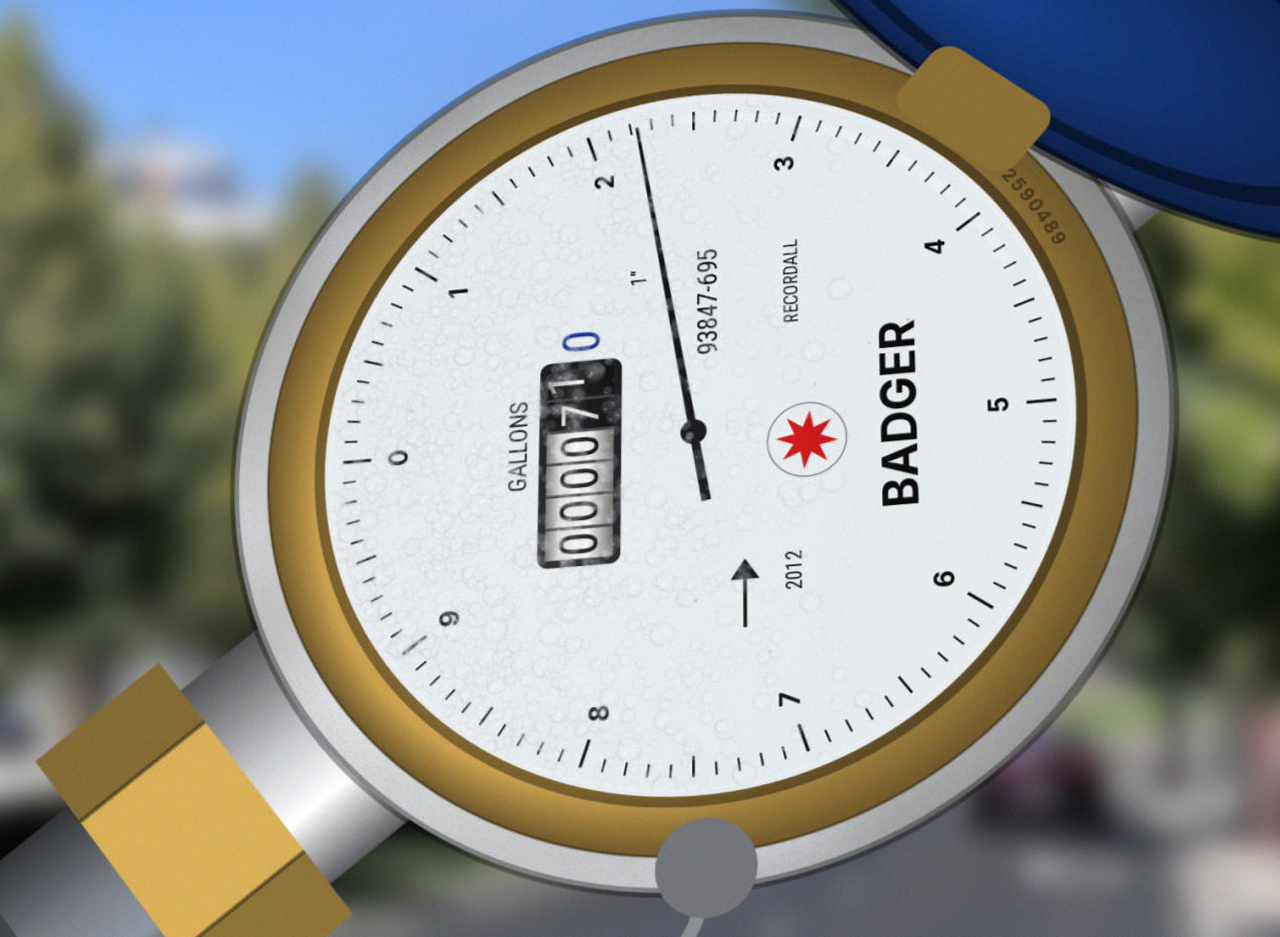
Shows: 712.2,gal
